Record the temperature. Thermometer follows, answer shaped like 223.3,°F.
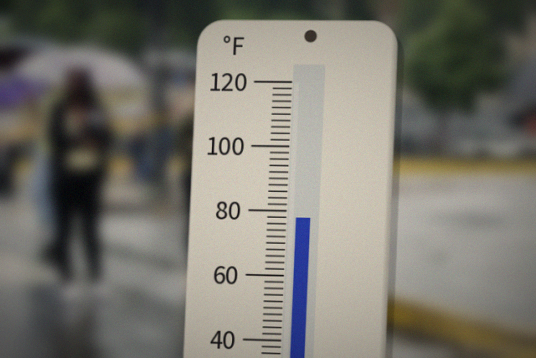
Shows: 78,°F
